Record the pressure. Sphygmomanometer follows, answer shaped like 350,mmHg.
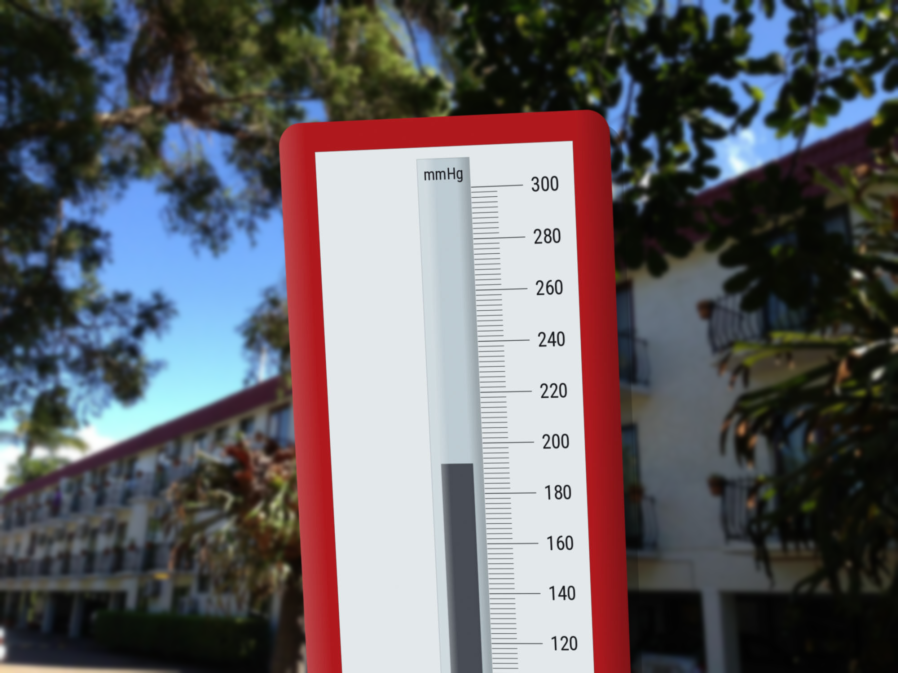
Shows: 192,mmHg
